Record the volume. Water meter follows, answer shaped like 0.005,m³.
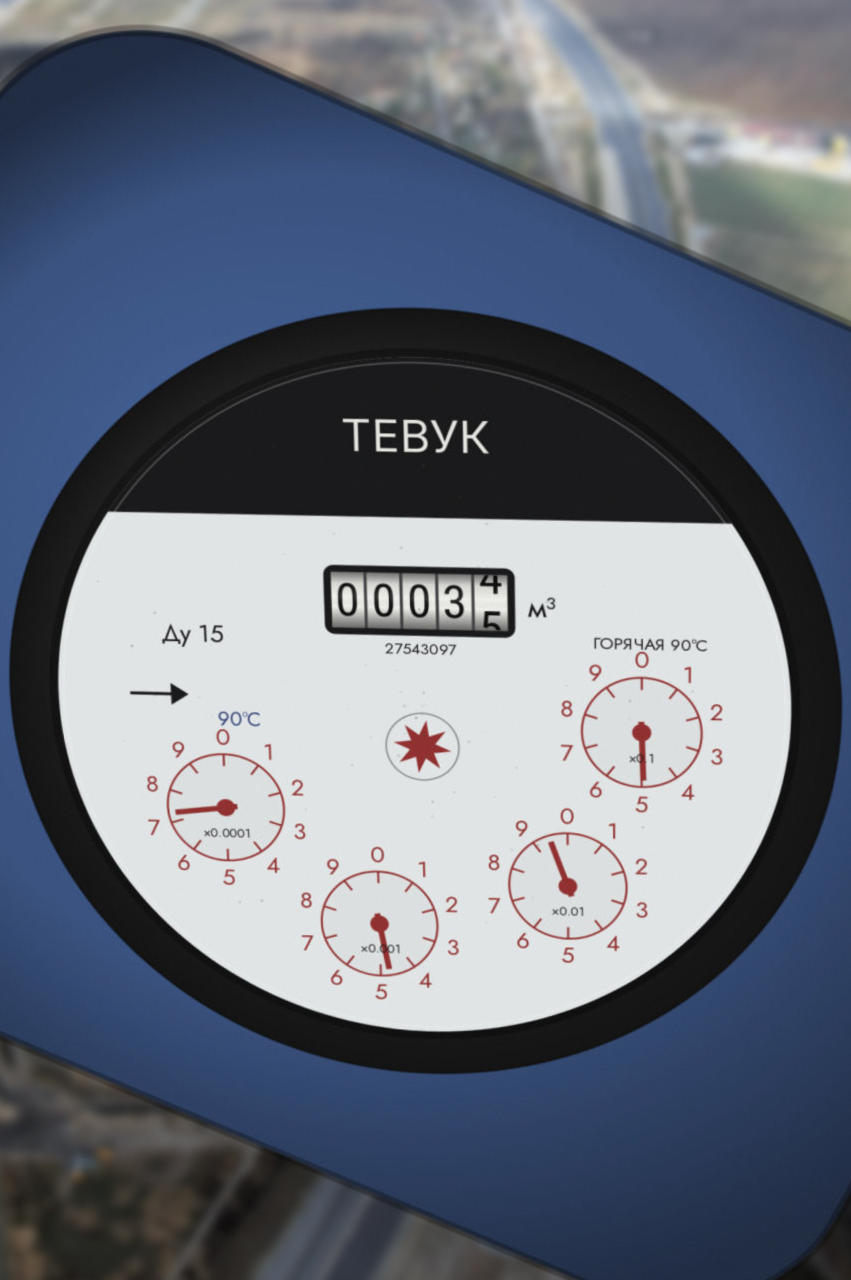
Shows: 34.4947,m³
